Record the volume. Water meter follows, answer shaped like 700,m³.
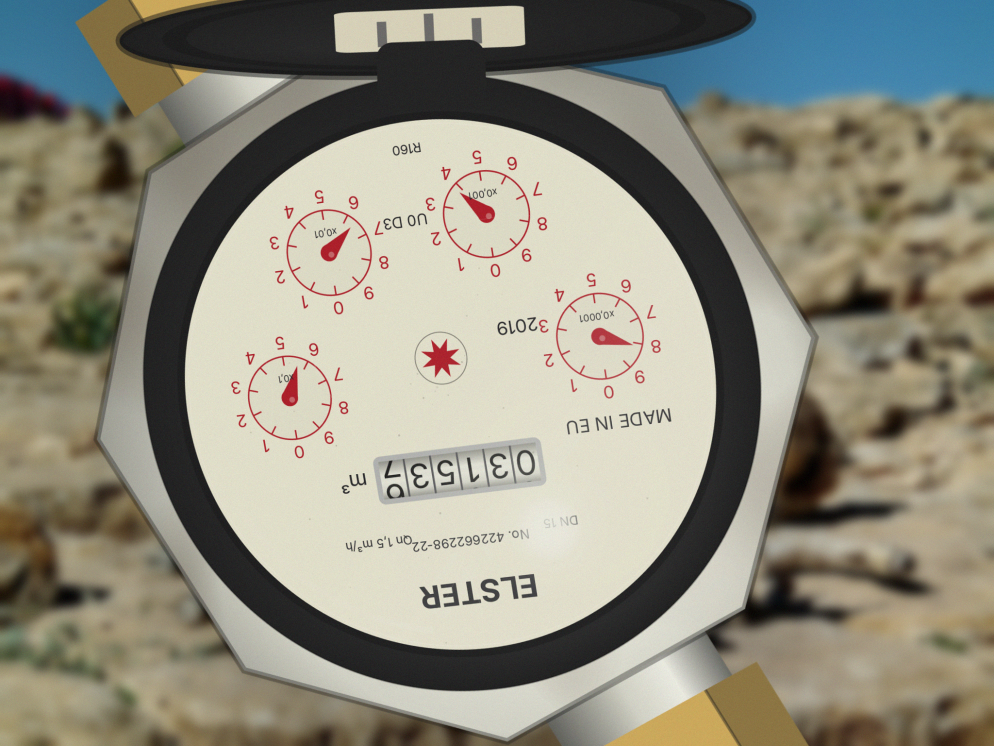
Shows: 31536.5638,m³
